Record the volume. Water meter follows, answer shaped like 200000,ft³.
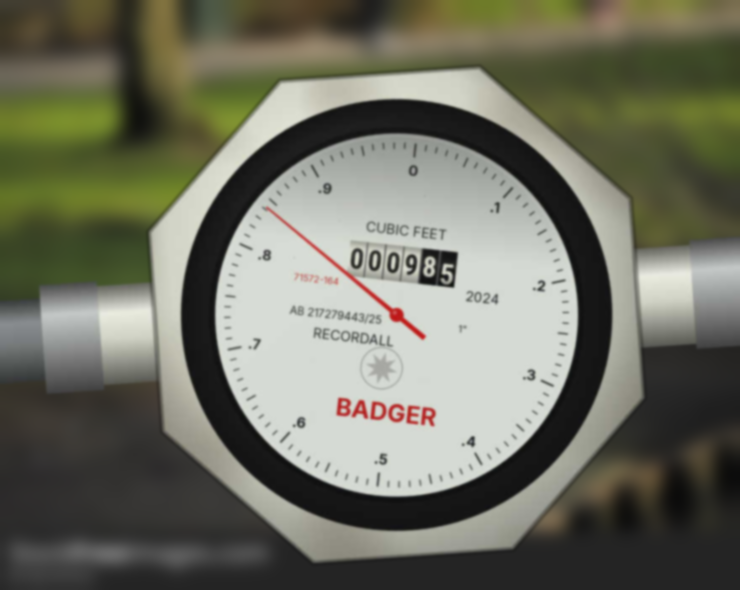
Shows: 984.84,ft³
